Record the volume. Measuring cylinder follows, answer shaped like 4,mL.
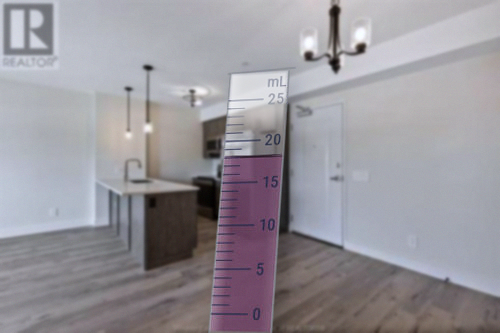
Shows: 18,mL
